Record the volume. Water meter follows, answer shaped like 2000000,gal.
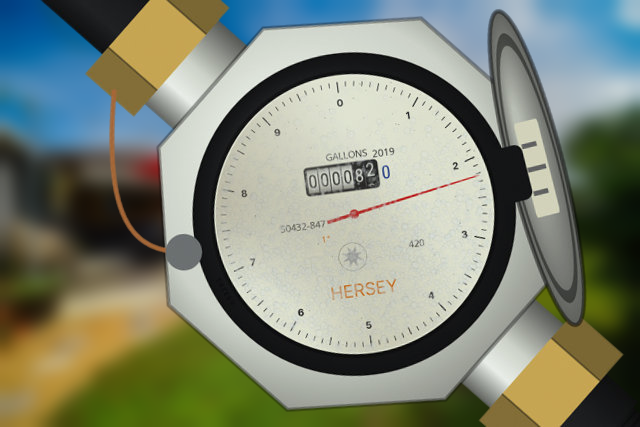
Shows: 822.2,gal
